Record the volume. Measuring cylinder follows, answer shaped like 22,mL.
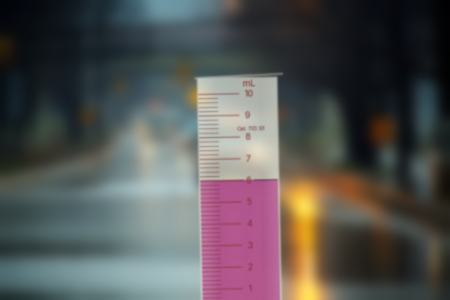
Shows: 6,mL
